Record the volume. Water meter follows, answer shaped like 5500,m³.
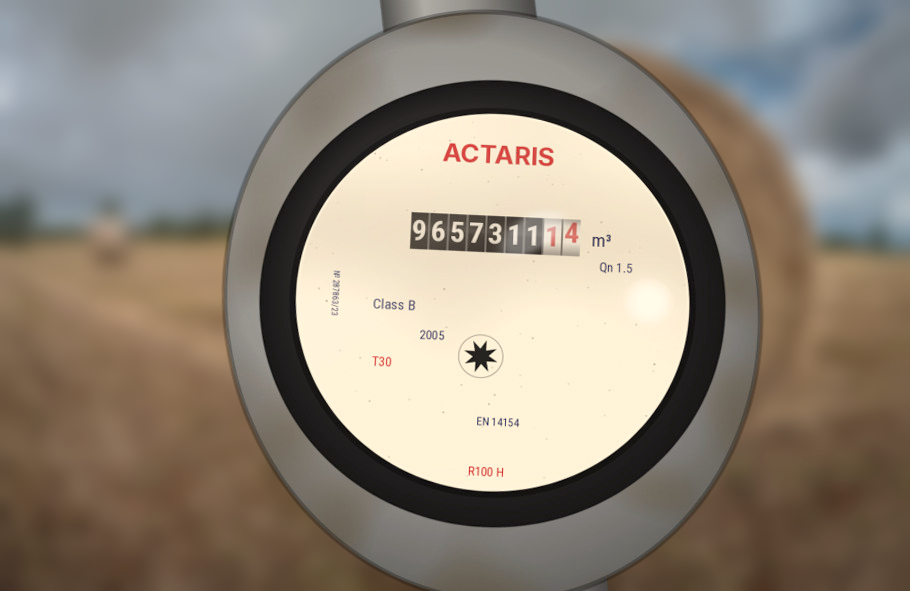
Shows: 9657311.14,m³
